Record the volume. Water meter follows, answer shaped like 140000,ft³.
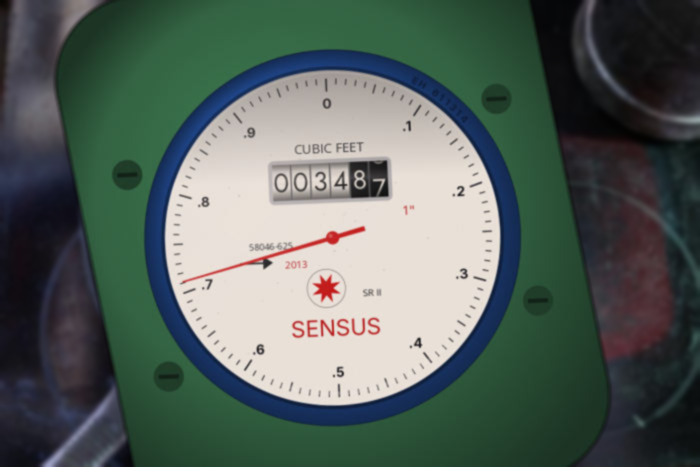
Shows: 3486.71,ft³
